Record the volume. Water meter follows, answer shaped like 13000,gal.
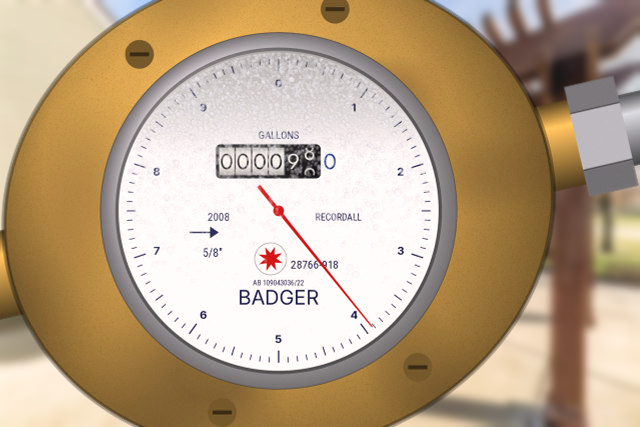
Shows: 983.9,gal
